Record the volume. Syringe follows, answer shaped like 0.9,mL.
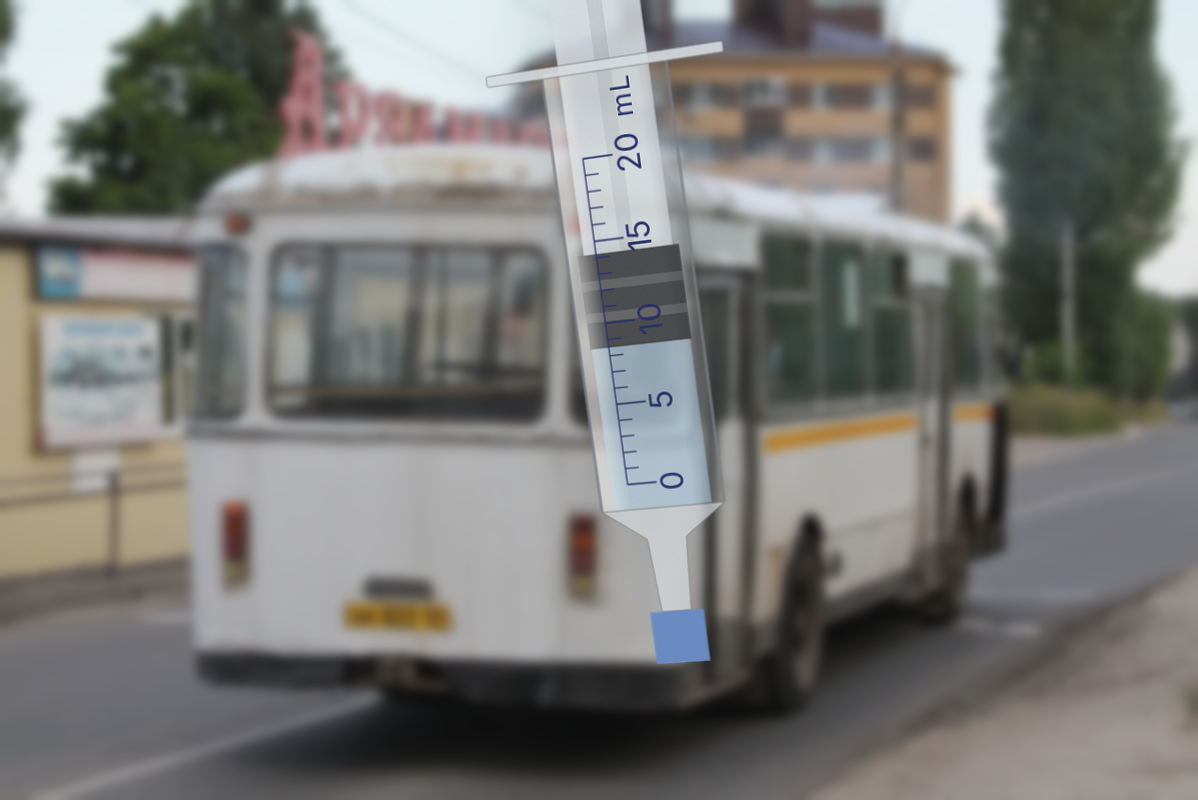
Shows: 8.5,mL
